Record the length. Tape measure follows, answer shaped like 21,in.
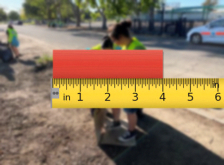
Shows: 4,in
